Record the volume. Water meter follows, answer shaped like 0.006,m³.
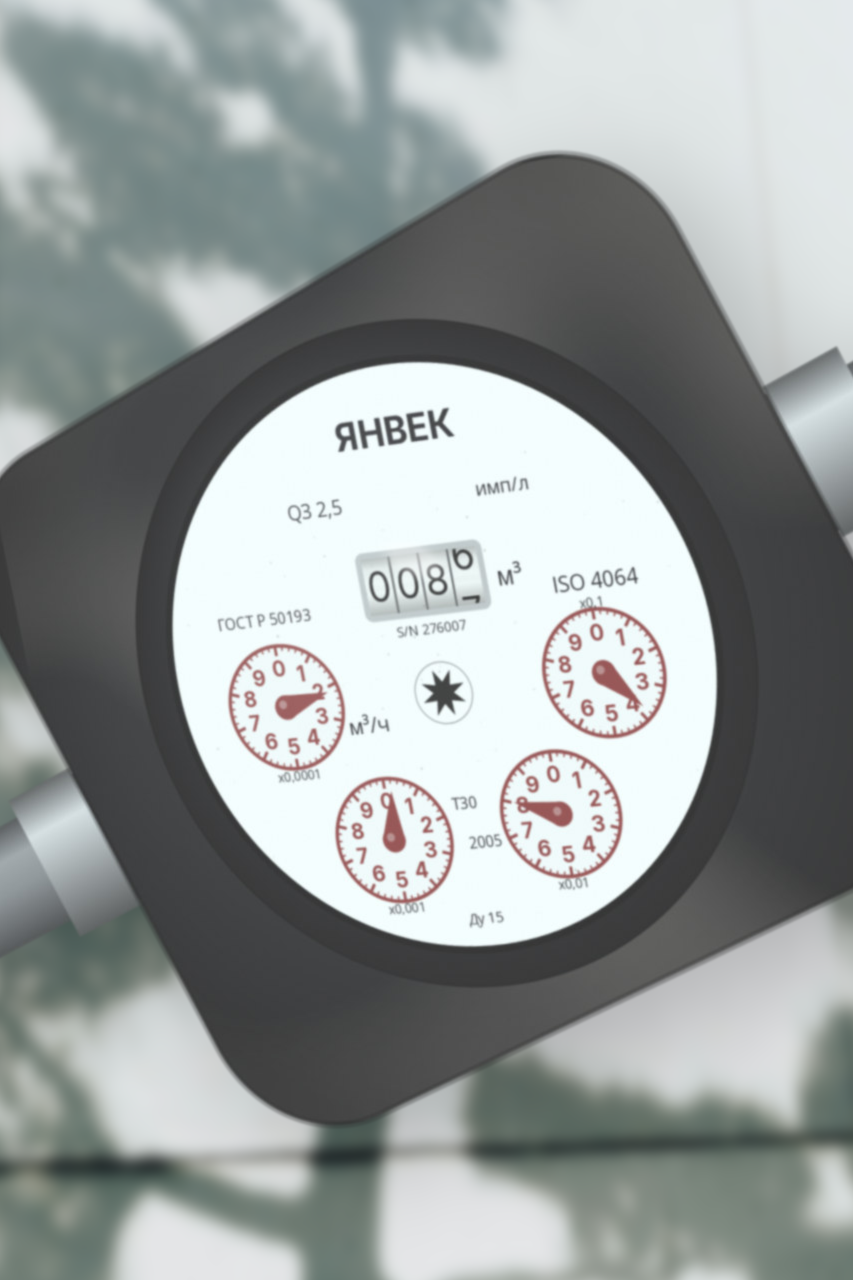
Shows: 86.3802,m³
